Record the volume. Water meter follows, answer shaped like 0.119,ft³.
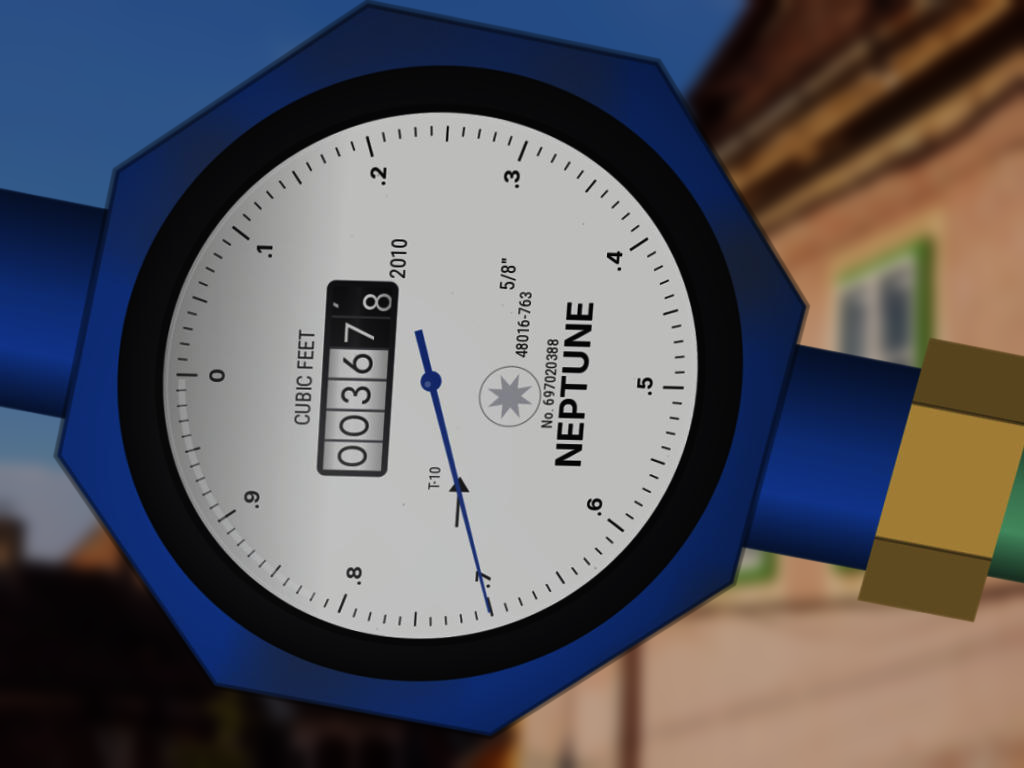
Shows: 3677.70,ft³
